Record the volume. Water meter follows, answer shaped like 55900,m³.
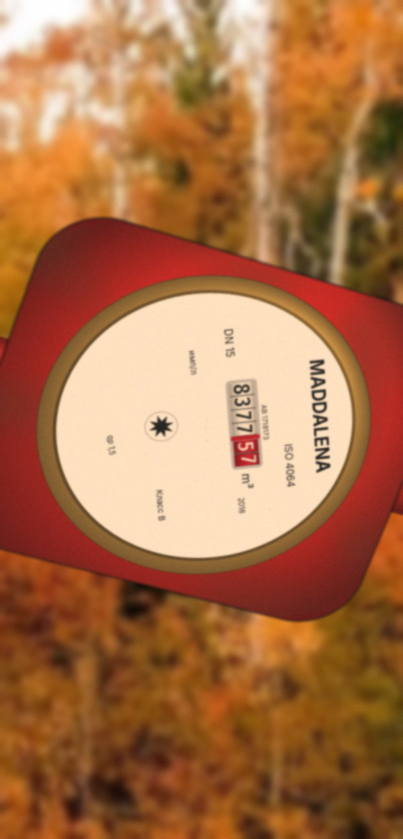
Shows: 8377.57,m³
